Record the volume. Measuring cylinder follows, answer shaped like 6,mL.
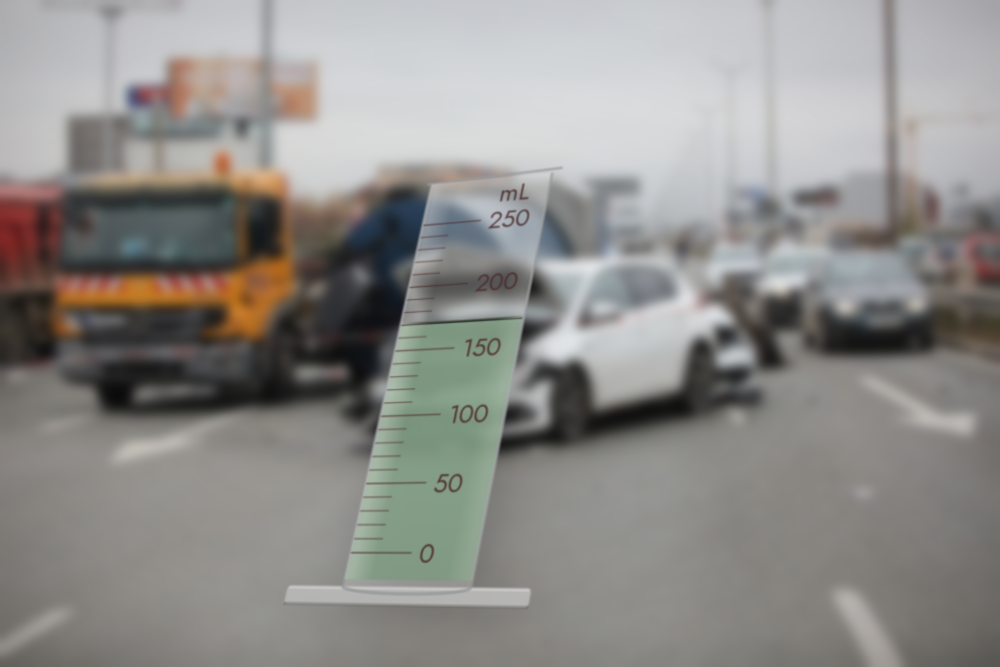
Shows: 170,mL
